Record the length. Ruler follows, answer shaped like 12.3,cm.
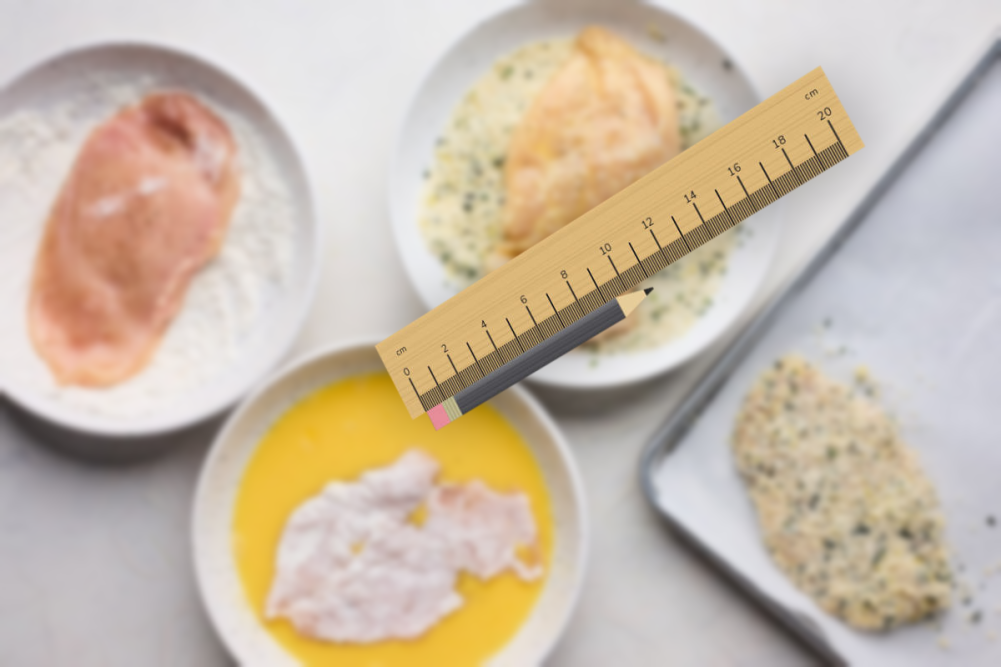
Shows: 11,cm
